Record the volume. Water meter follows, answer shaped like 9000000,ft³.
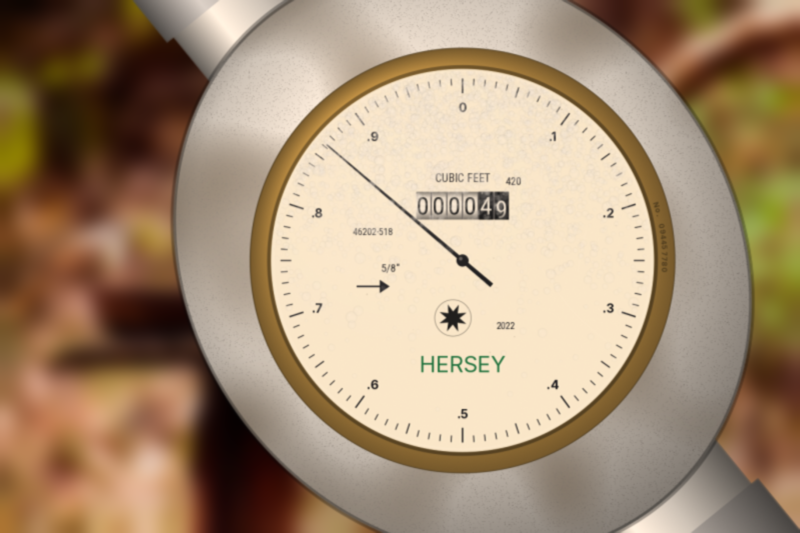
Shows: 48.86,ft³
